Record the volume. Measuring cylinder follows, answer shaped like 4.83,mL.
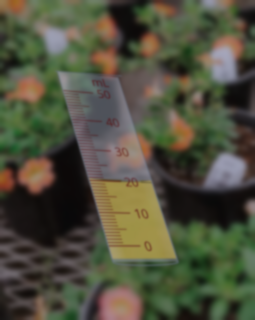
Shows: 20,mL
